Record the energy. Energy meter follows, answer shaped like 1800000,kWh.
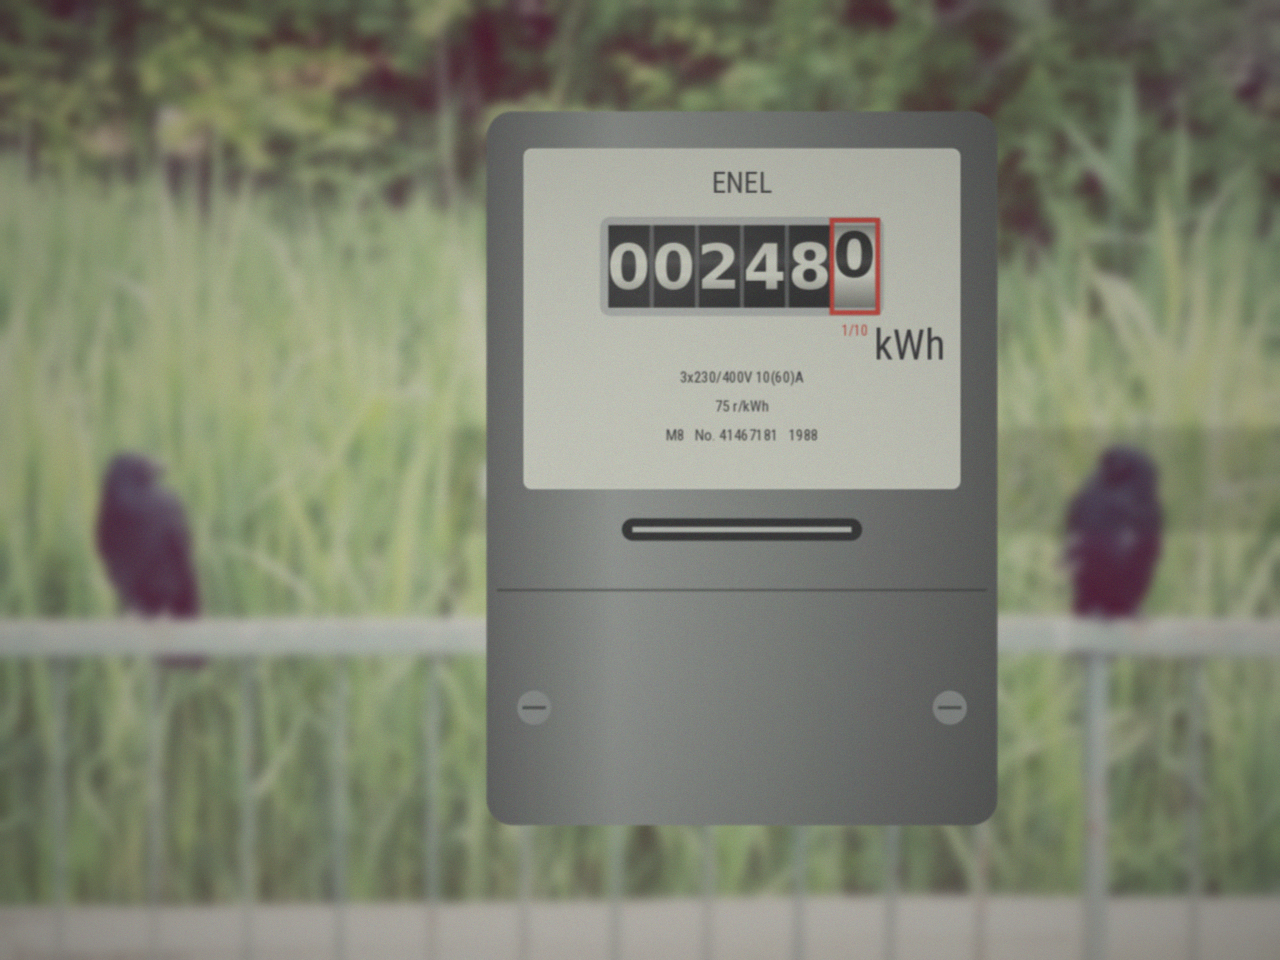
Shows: 248.0,kWh
